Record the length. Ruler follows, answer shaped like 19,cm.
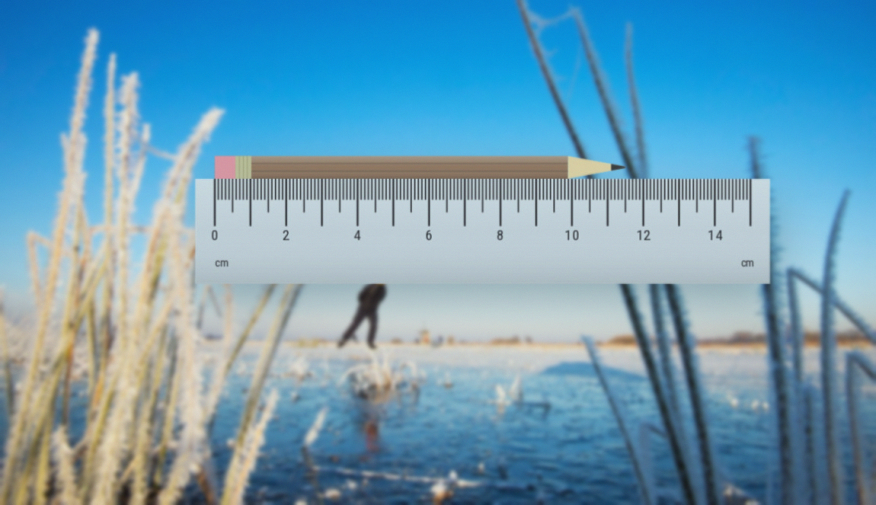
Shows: 11.5,cm
